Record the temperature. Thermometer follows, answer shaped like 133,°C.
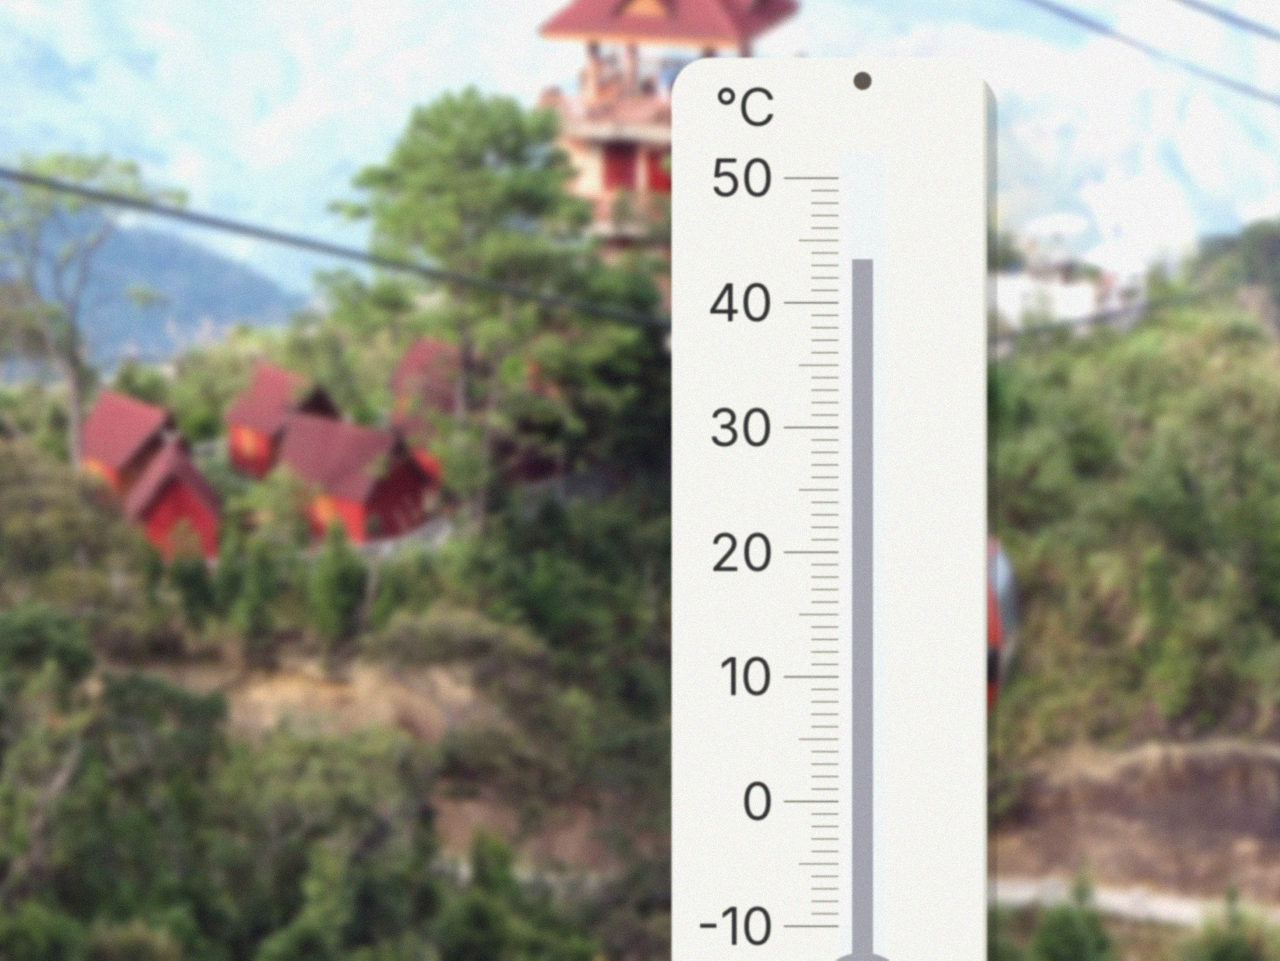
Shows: 43.5,°C
